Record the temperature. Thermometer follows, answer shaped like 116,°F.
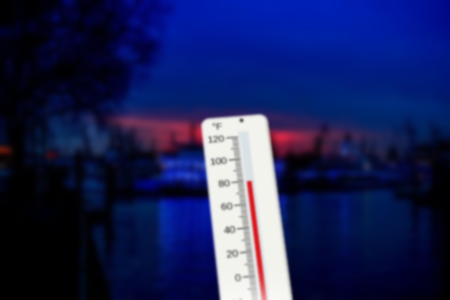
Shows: 80,°F
